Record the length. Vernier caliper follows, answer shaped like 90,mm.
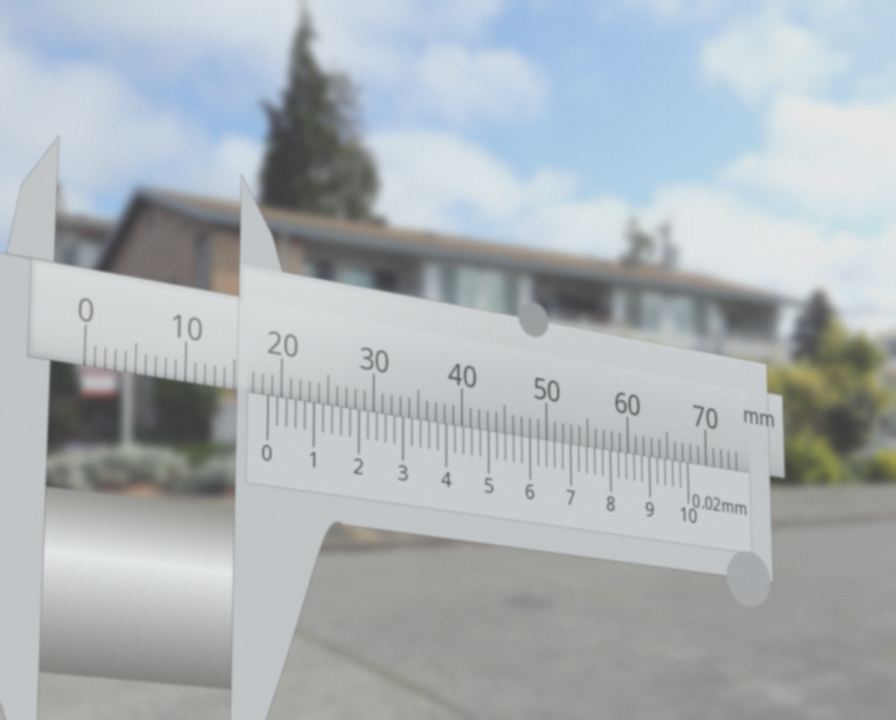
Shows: 18.6,mm
